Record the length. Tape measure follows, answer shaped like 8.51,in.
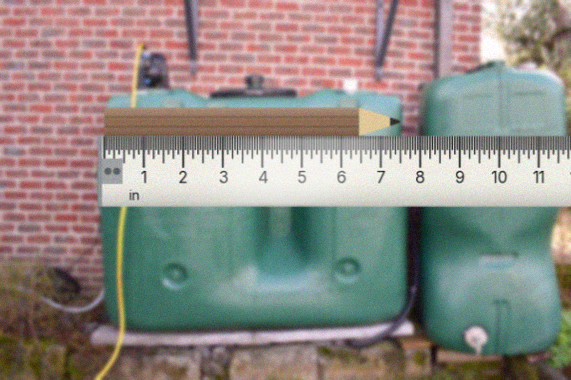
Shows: 7.5,in
